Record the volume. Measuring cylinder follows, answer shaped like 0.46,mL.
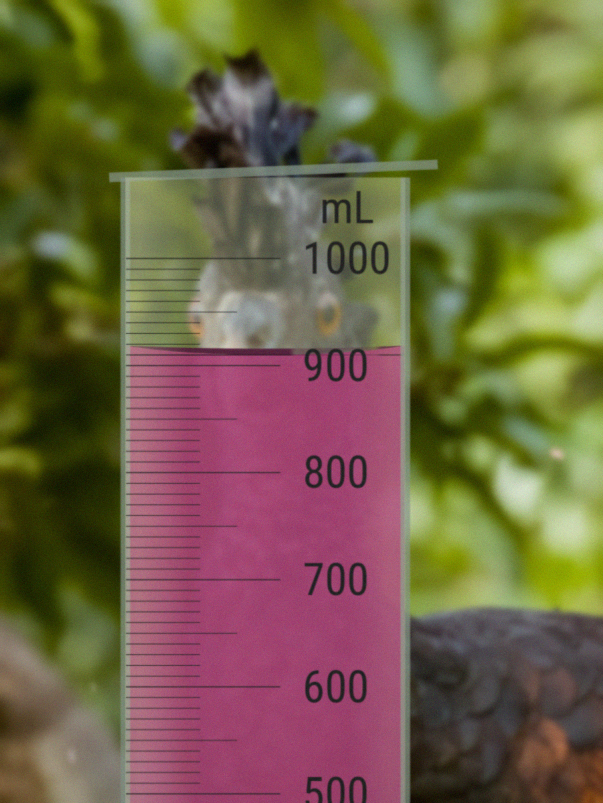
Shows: 910,mL
